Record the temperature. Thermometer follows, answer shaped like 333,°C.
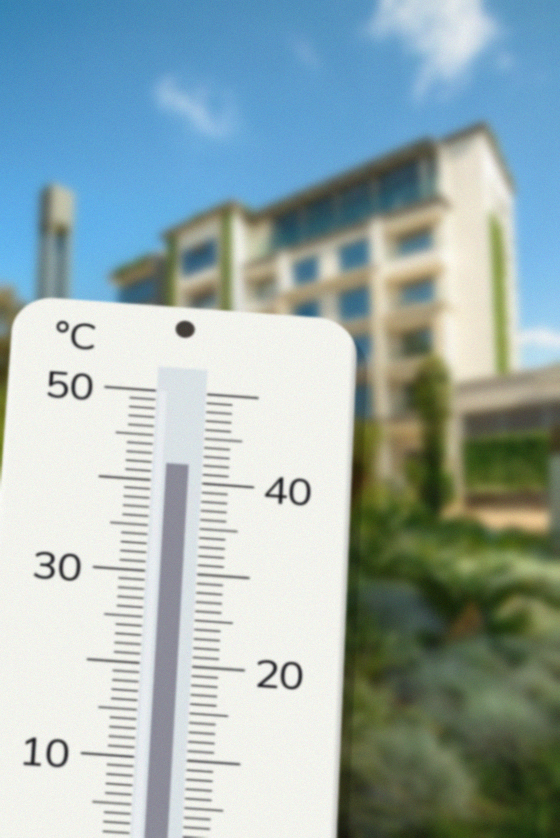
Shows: 42,°C
